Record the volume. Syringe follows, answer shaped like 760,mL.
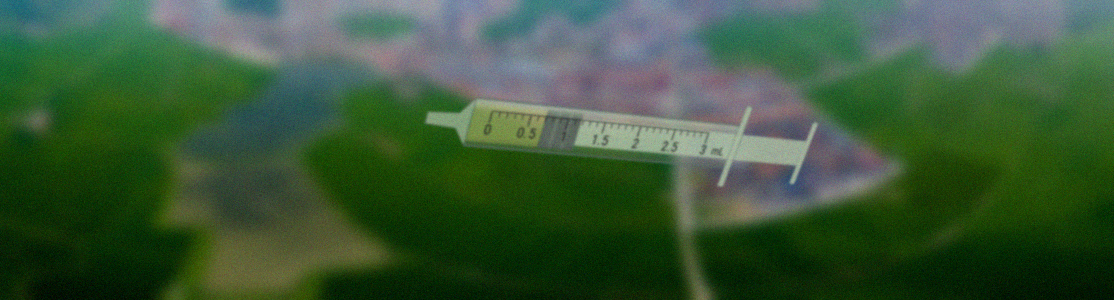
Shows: 0.7,mL
